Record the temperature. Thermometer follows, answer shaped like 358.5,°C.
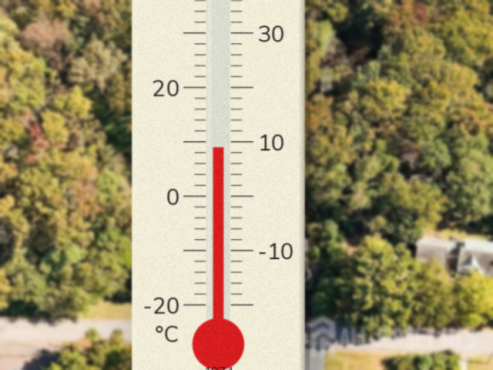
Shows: 9,°C
